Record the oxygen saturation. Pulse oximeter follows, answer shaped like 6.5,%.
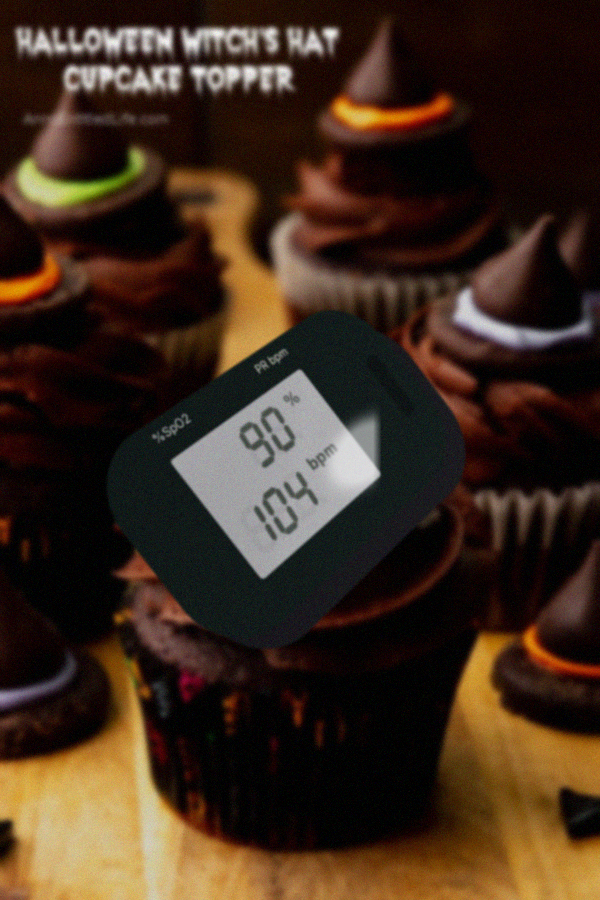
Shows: 90,%
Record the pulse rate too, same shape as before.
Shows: 104,bpm
